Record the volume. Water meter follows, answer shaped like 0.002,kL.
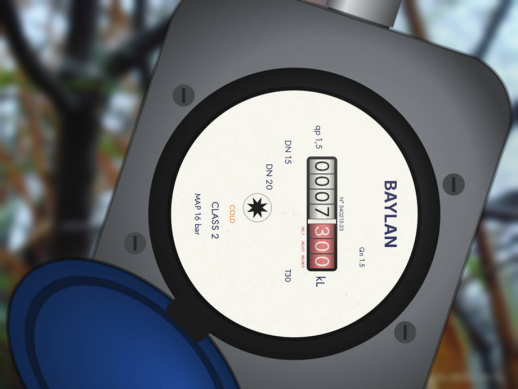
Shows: 7.300,kL
